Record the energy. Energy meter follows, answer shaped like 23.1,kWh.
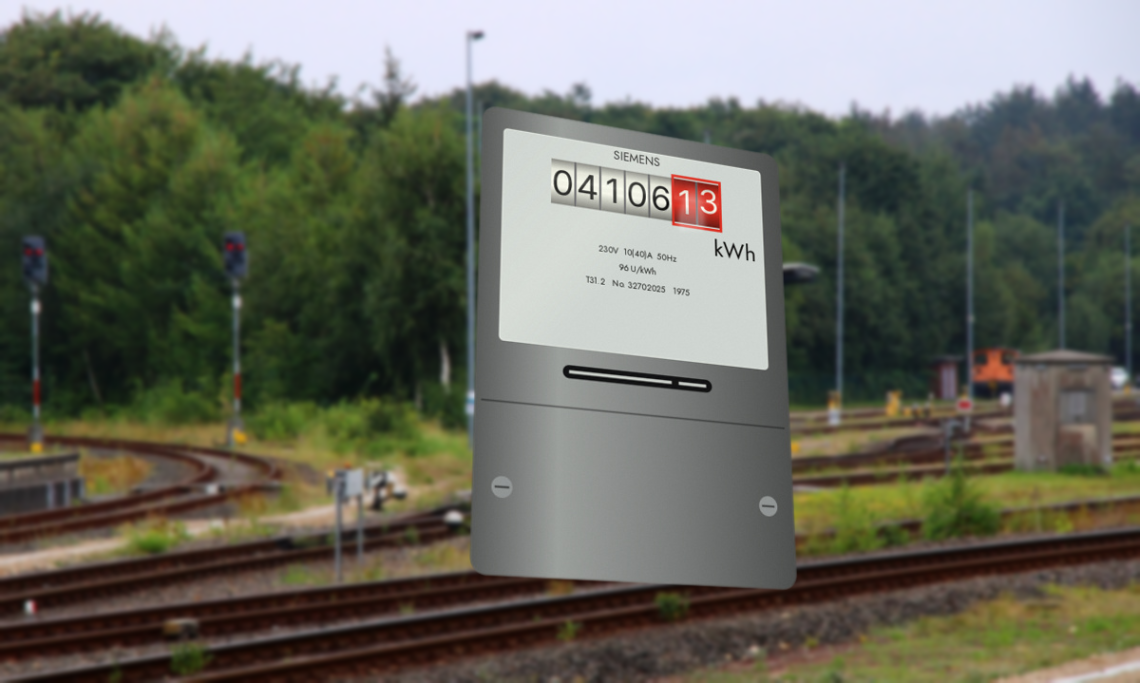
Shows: 4106.13,kWh
